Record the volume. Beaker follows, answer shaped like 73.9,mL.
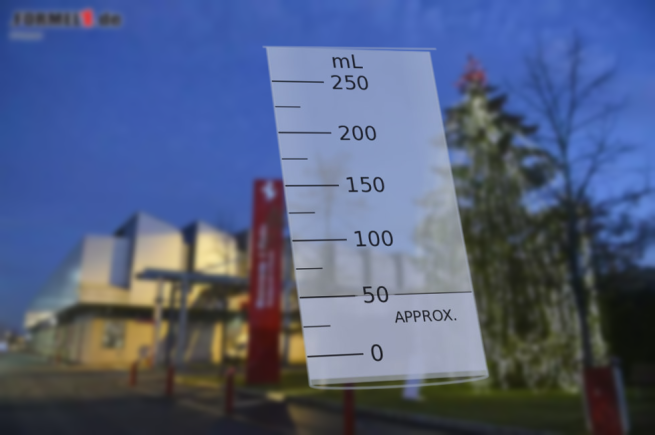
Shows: 50,mL
